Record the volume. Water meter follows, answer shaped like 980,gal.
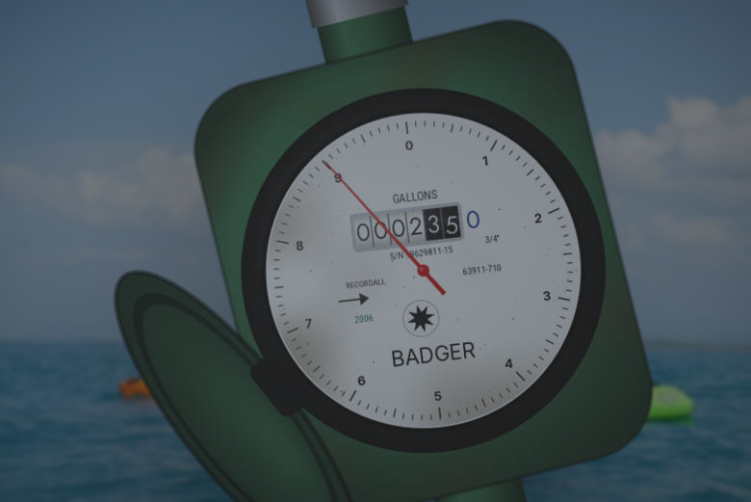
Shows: 2349.0,gal
